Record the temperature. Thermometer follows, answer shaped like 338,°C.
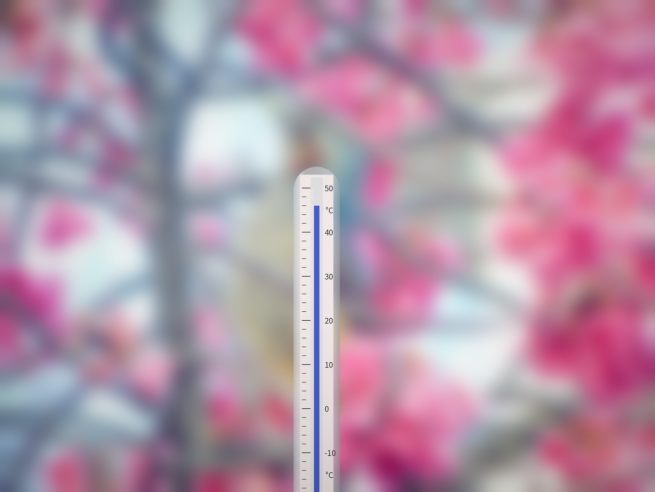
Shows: 46,°C
